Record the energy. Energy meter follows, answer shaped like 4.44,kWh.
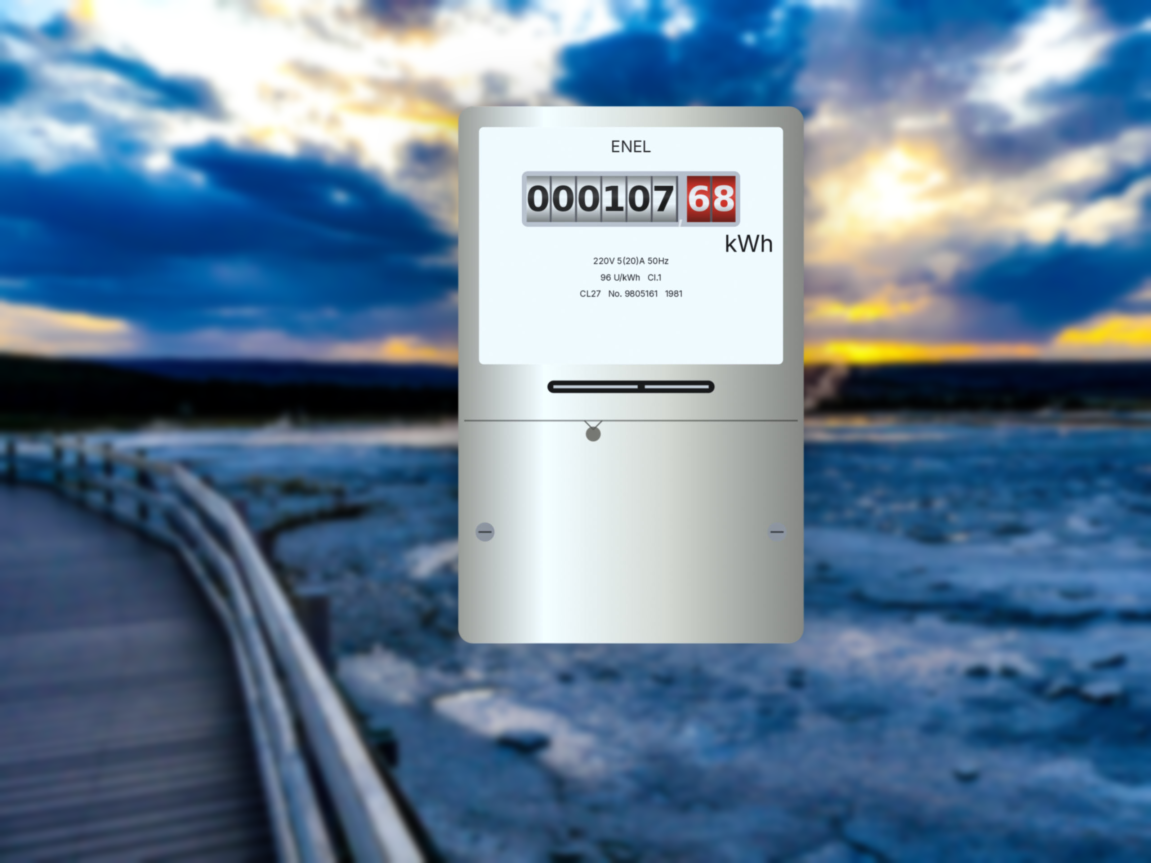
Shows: 107.68,kWh
